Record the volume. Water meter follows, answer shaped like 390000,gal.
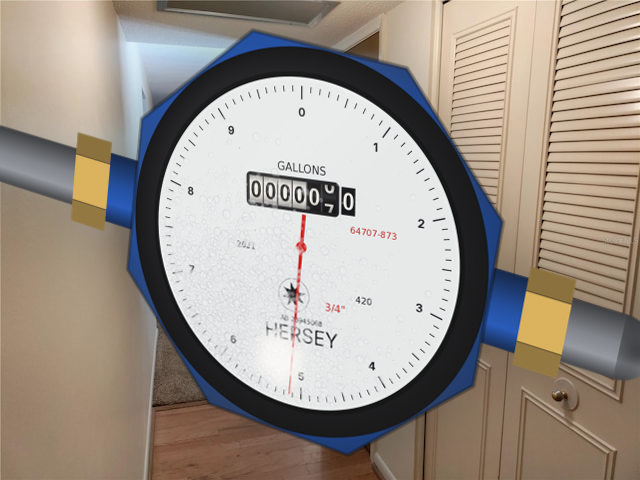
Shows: 65.1,gal
